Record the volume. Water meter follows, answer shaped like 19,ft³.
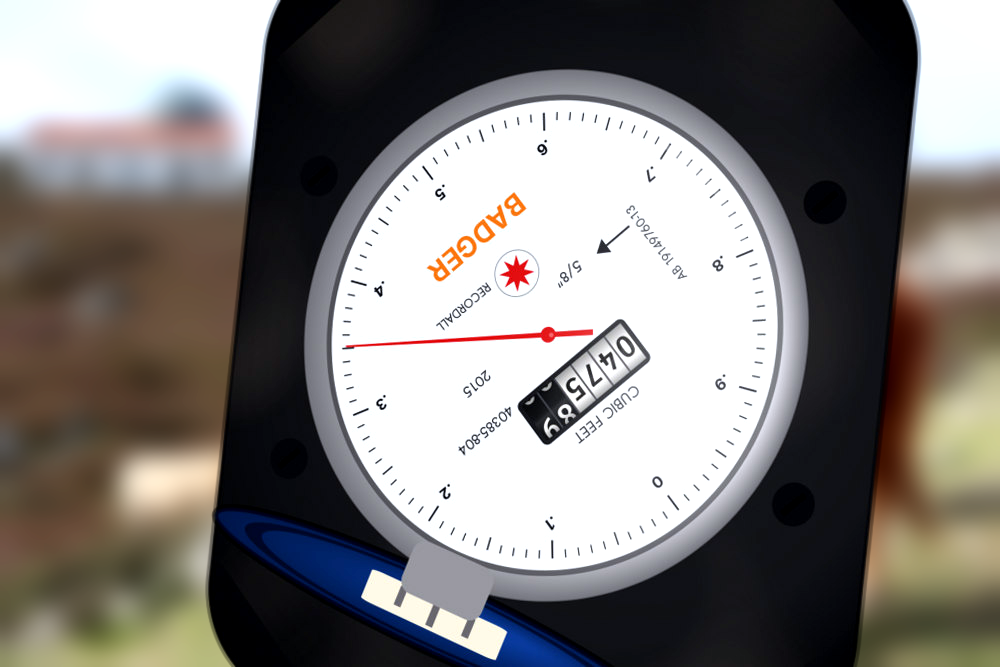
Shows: 47589.35,ft³
